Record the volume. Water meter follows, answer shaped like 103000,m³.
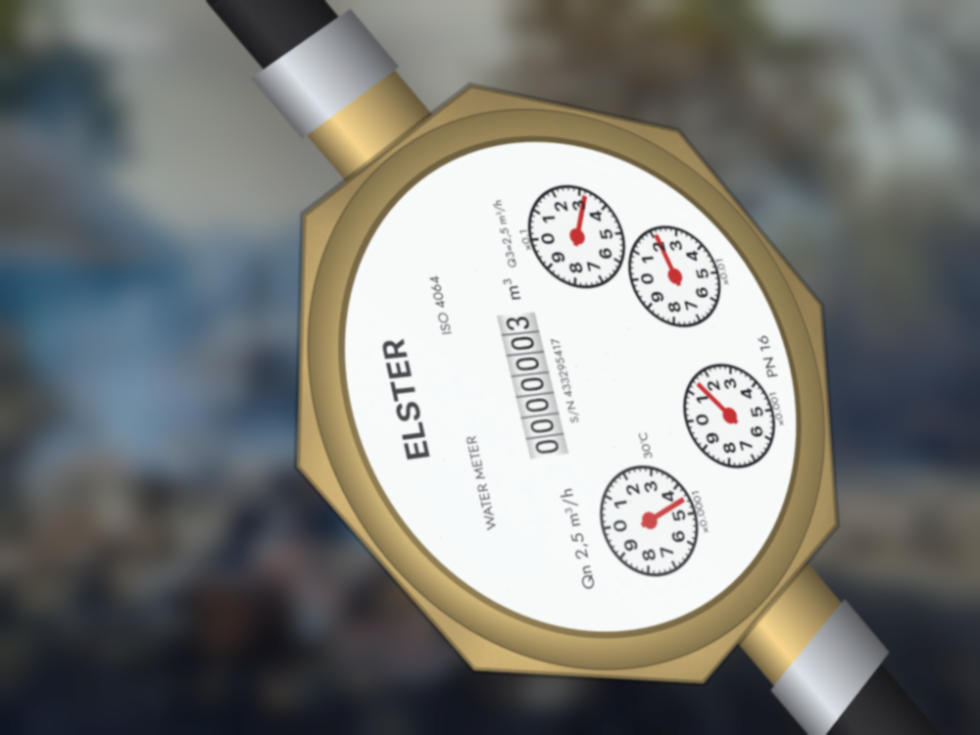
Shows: 3.3214,m³
